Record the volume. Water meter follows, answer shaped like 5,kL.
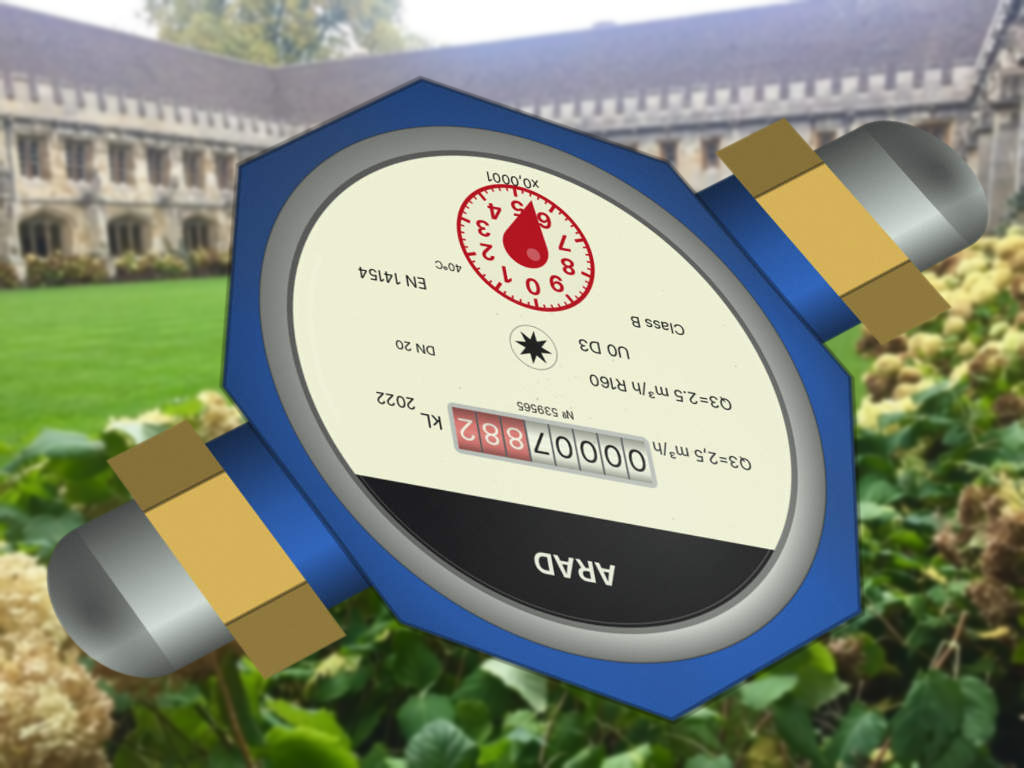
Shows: 7.8825,kL
